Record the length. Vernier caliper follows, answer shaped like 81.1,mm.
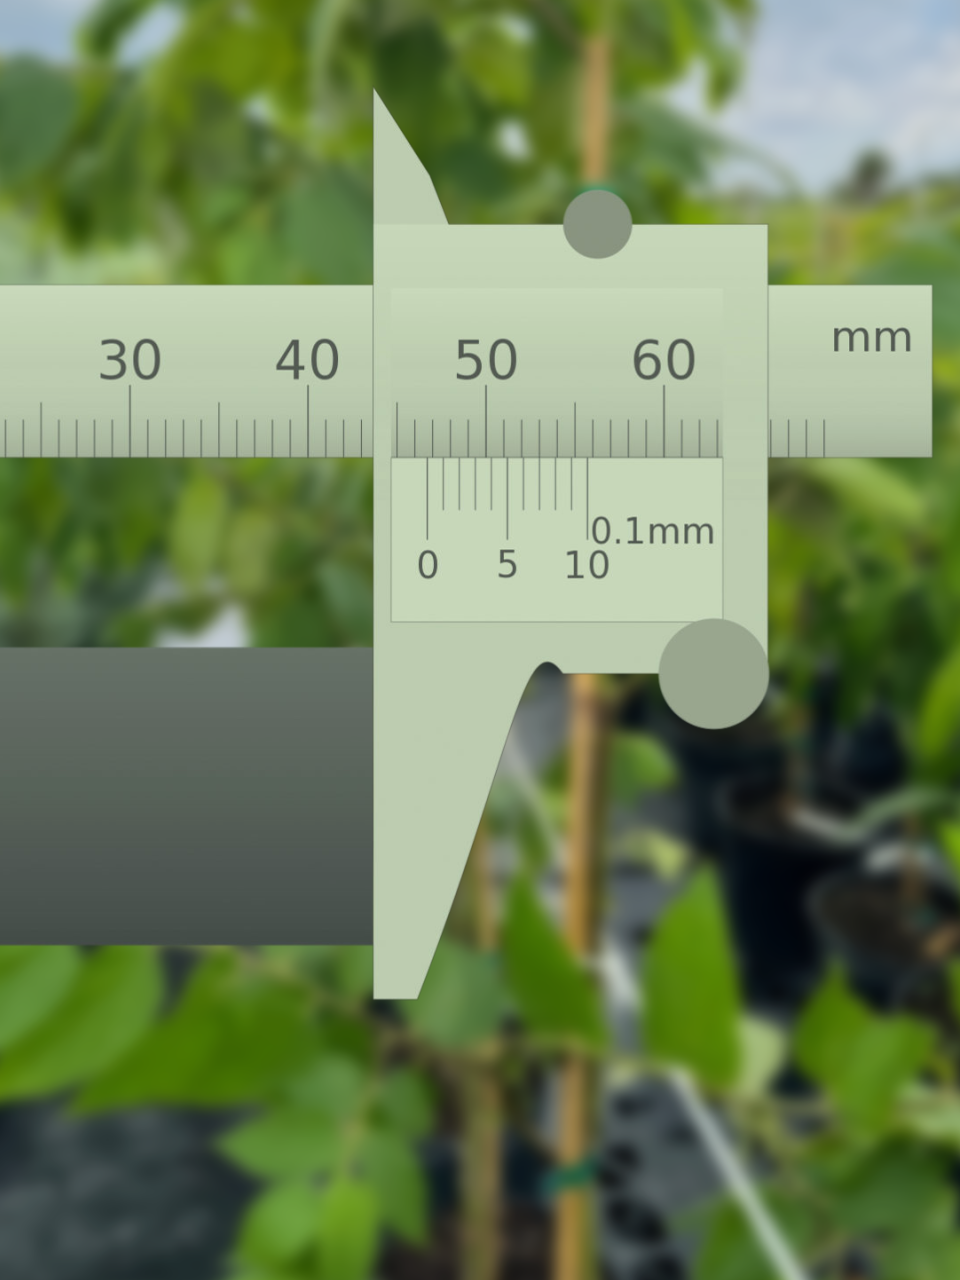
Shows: 46.7,mm
